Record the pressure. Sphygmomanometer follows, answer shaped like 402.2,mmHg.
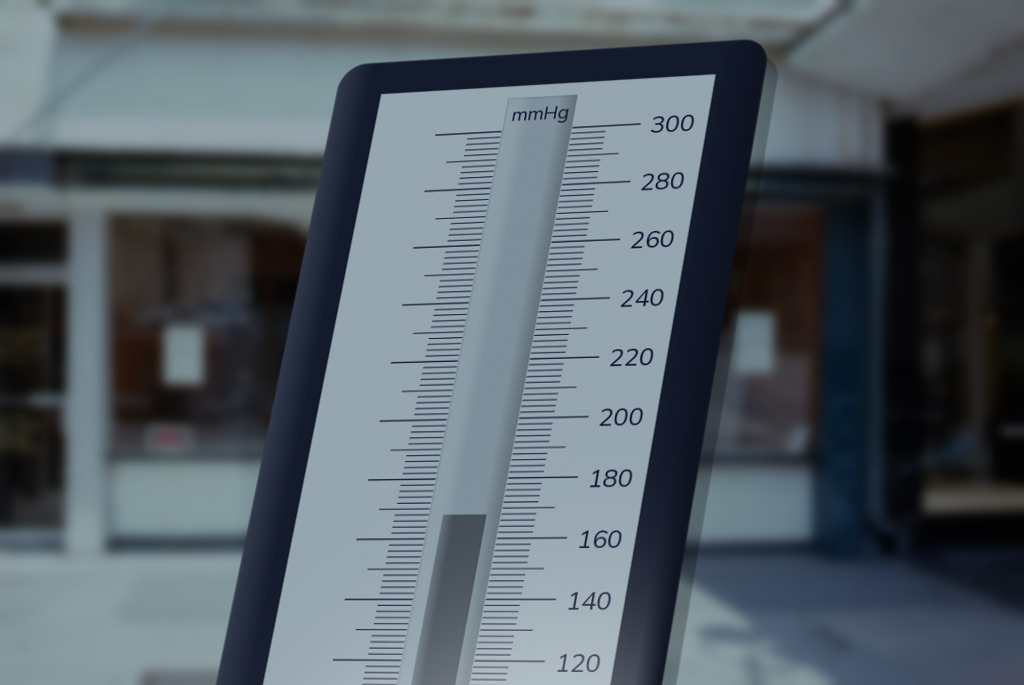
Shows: 168,mmHg
